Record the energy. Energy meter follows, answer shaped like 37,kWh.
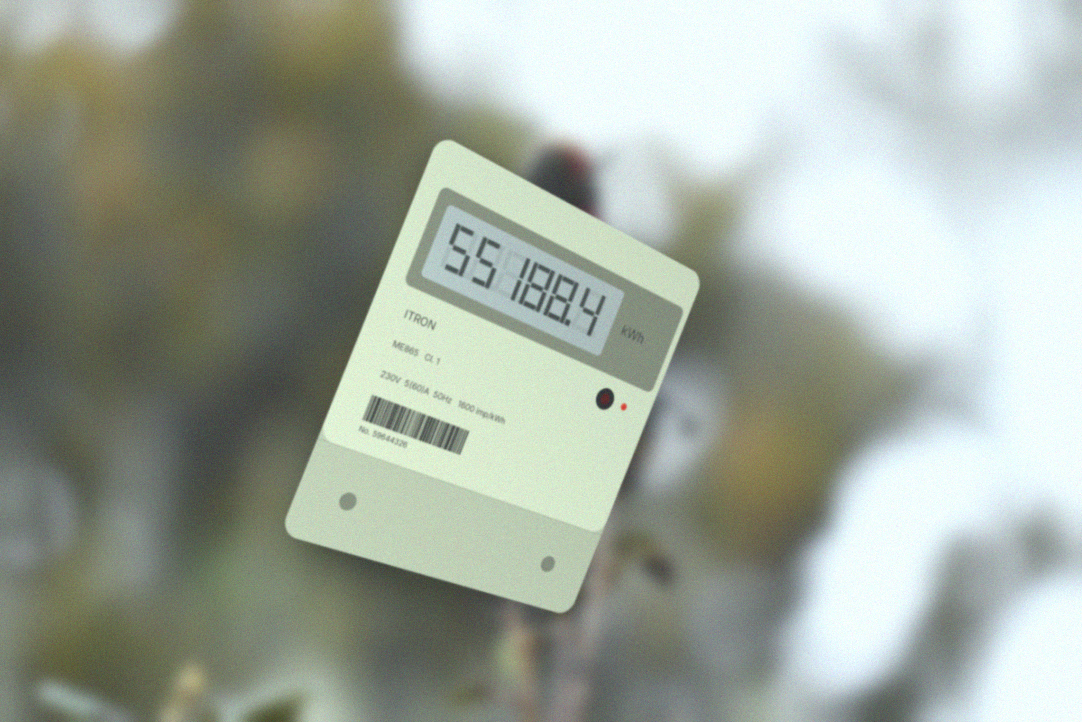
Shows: 55188.4,kWh
